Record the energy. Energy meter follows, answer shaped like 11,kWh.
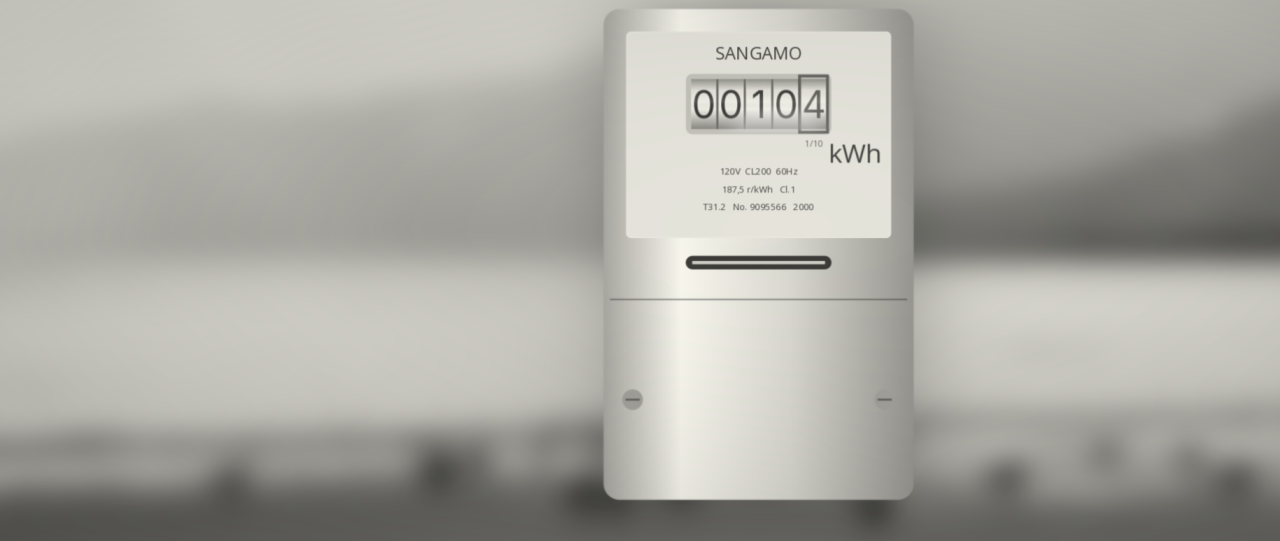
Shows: 10.4,kWh
